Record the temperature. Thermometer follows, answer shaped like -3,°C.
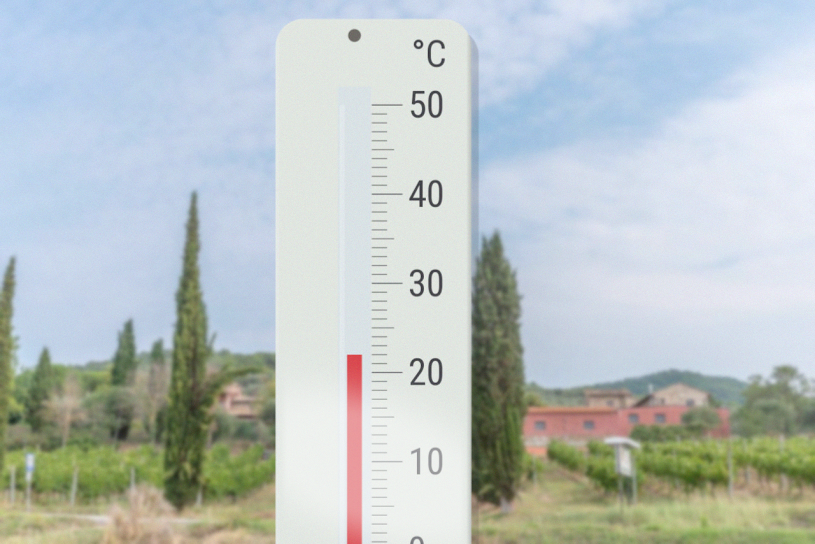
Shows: 22,°C
